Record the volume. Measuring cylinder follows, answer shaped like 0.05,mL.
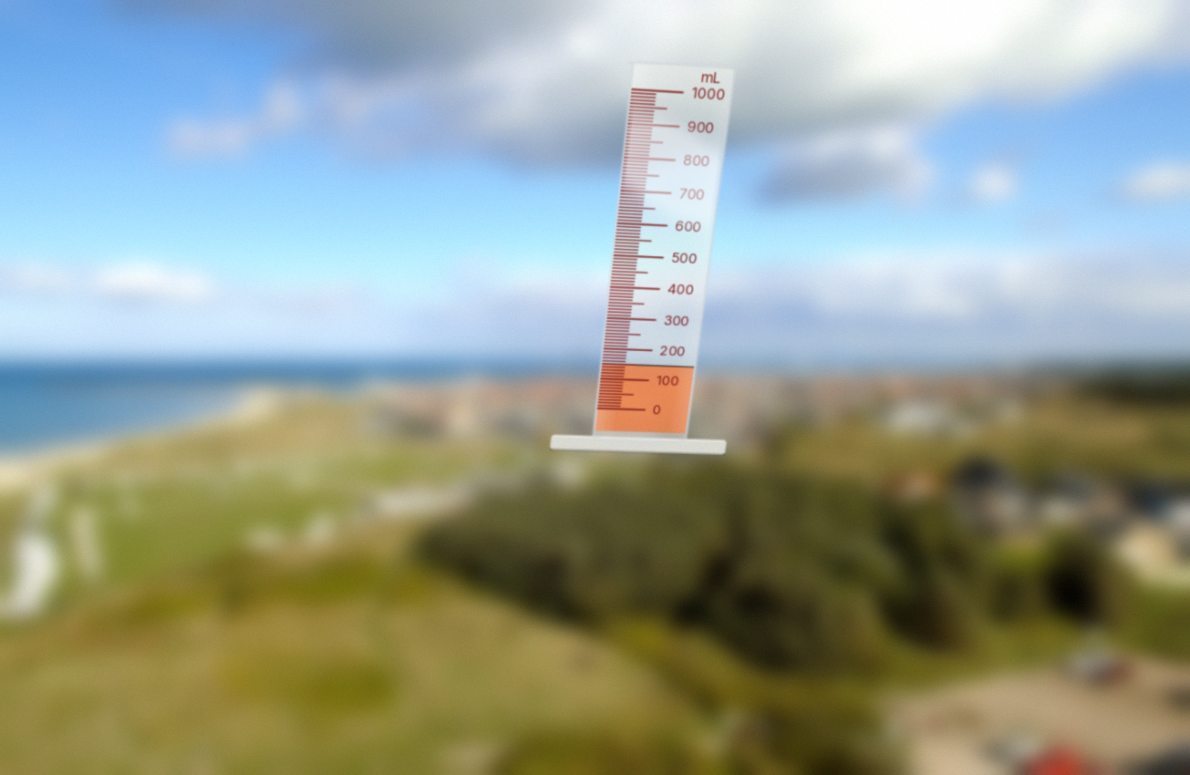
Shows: 150,mL
